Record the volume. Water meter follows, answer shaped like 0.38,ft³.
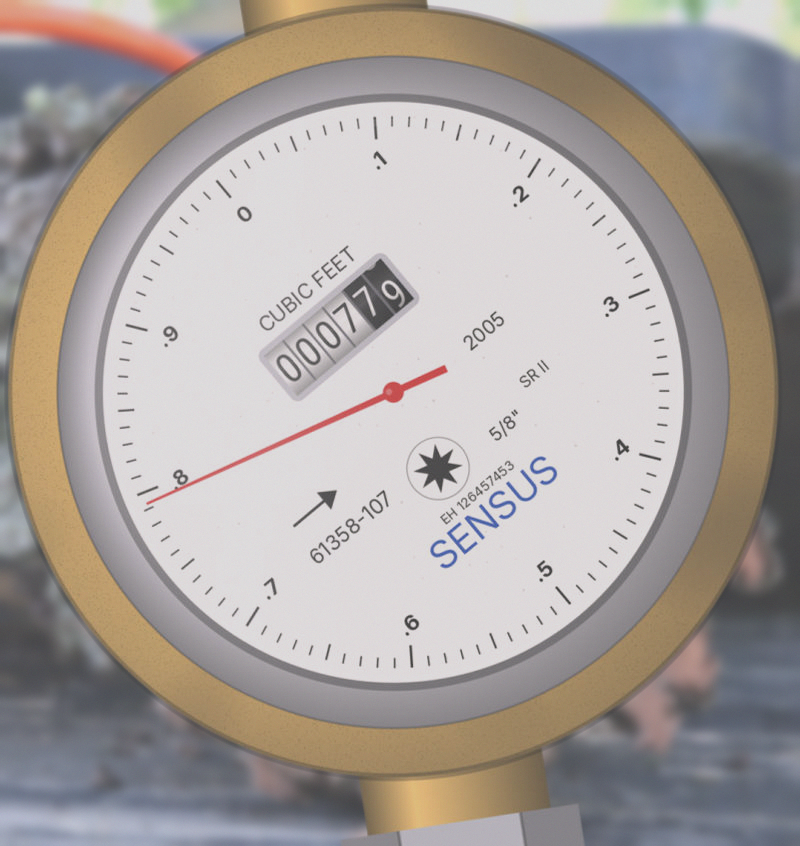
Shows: 778.79,ft³
